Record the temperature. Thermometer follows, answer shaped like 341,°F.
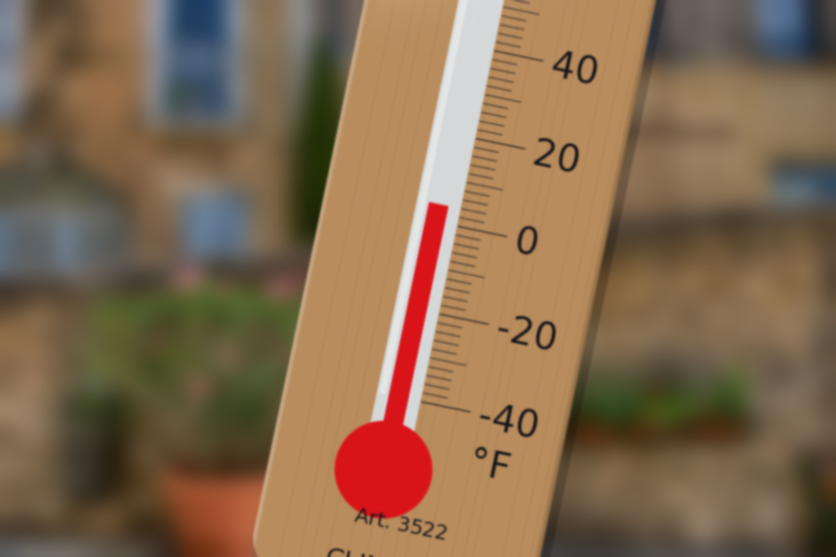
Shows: 4,°F
